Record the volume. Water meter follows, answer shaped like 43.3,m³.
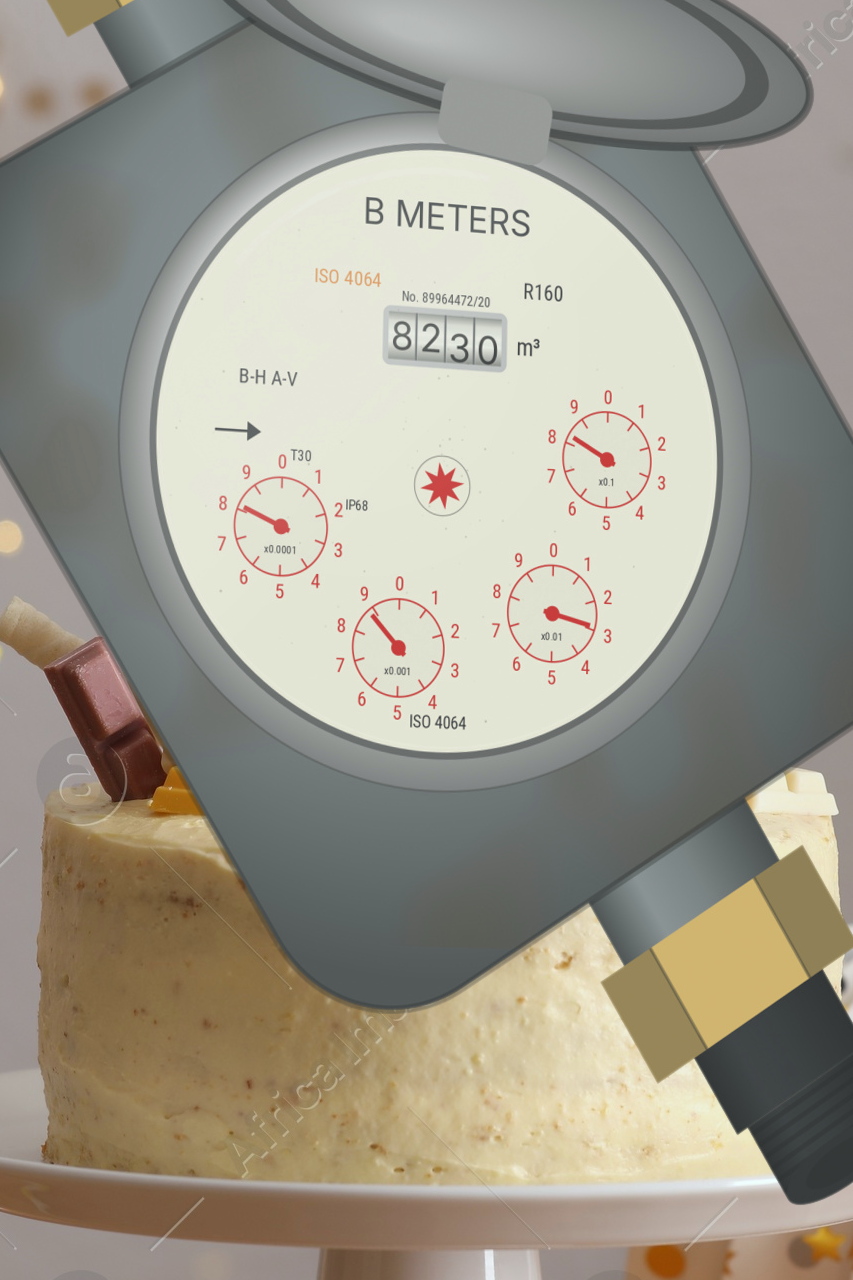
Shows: 8229.8288,m³
